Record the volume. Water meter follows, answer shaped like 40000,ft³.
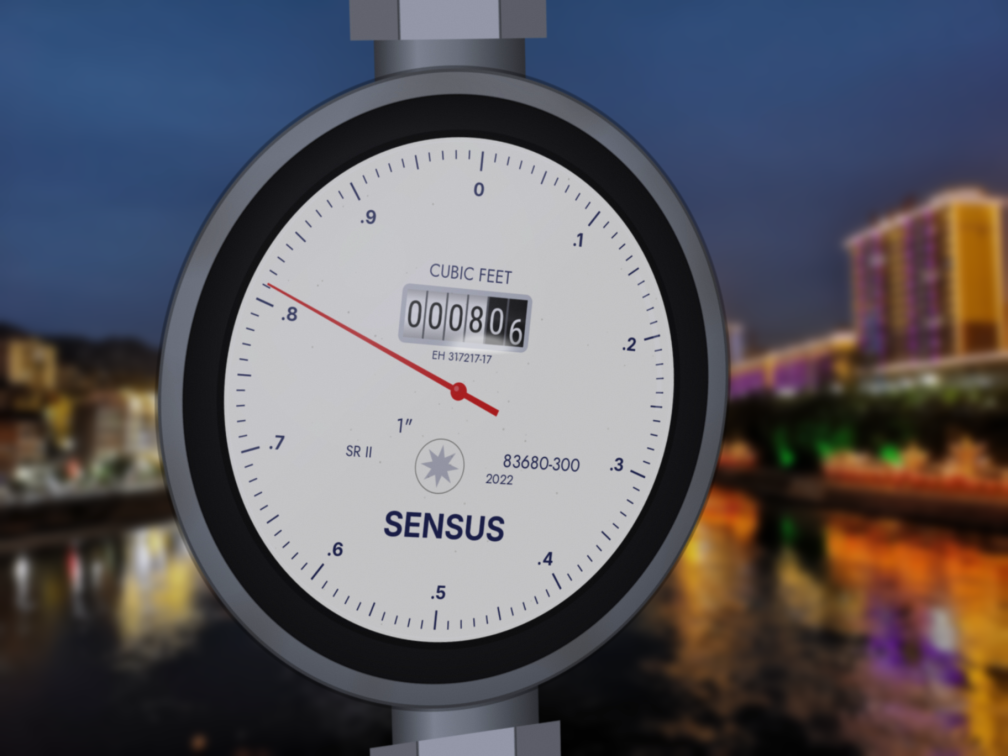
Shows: 805.81,ft³
